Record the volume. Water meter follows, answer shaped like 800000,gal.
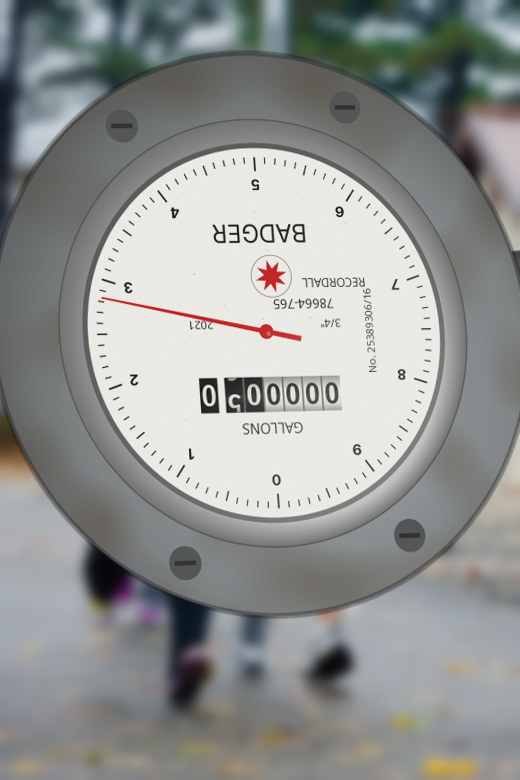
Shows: 52.8,gal
